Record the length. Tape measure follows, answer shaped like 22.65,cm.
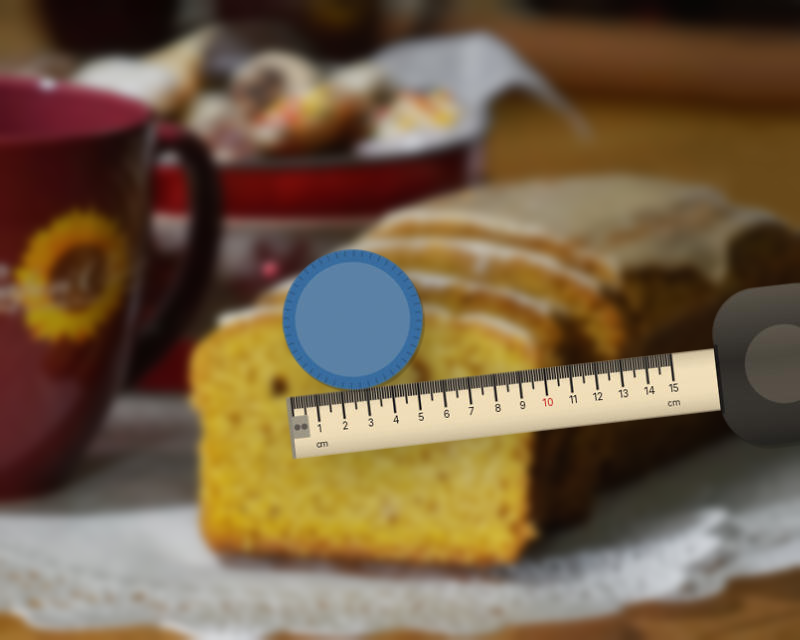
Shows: 5.5,cm
